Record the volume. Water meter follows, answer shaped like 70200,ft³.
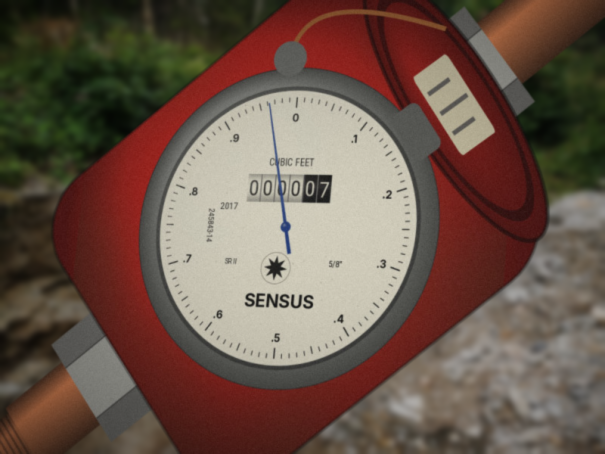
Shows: 6.96,ft³
